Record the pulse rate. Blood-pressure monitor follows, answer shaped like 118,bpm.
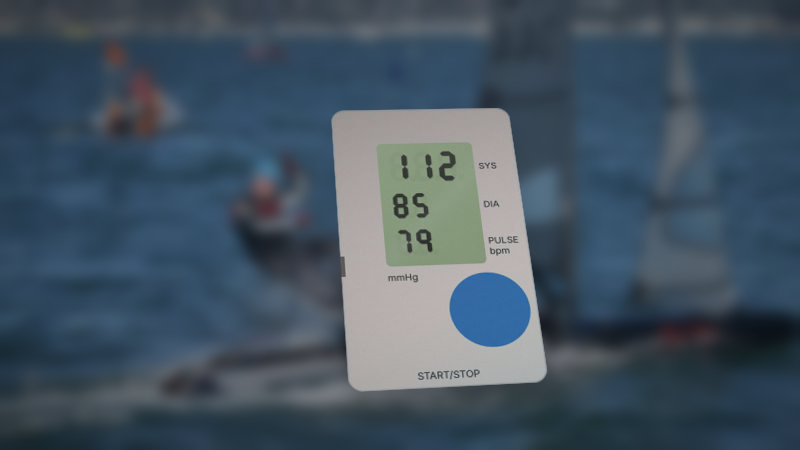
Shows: 79,bpm
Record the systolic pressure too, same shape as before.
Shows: 112,mmHg
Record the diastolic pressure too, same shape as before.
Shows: 85,mmHg
